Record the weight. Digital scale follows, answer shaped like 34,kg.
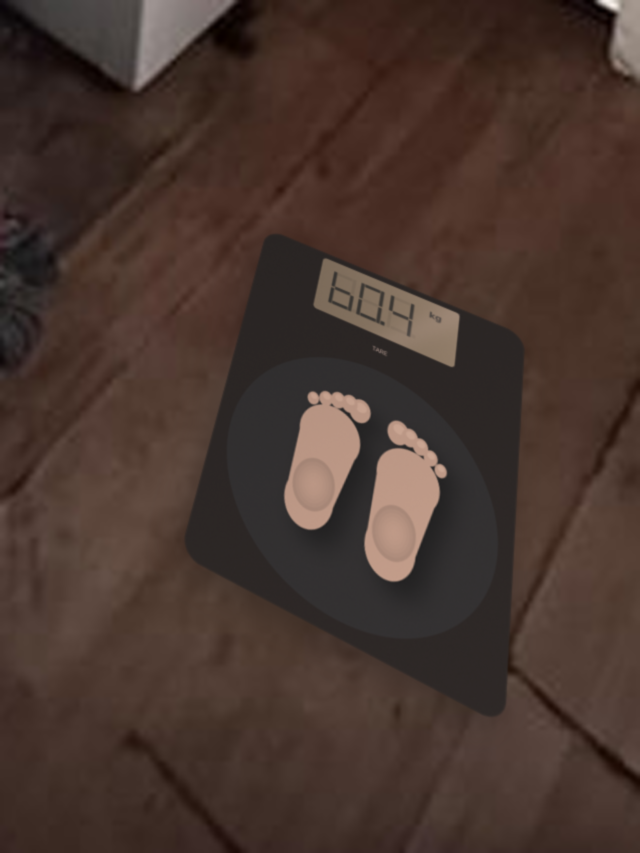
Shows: 60.4,kg
